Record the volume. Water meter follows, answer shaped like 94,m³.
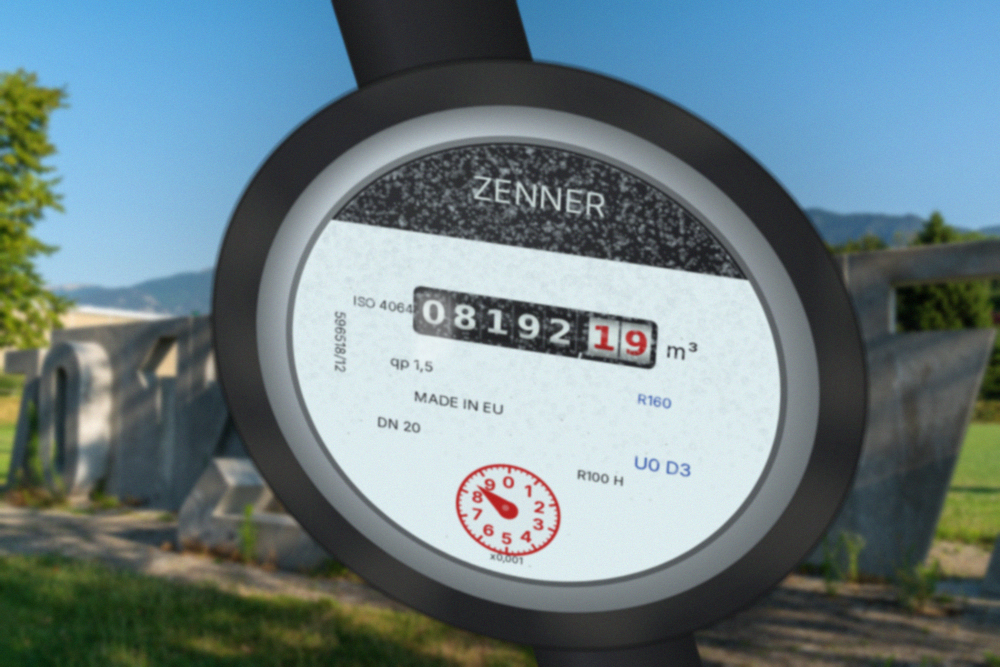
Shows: 8192.198,m³
